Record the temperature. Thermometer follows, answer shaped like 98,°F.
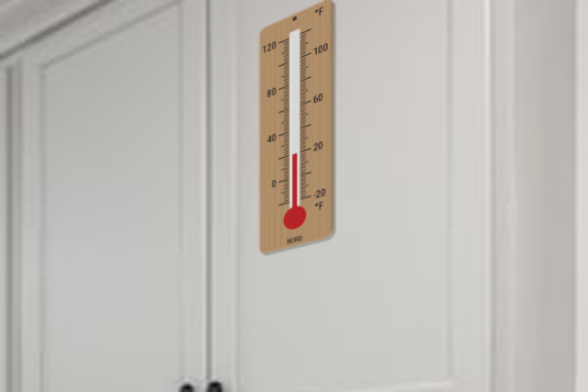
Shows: 20,°F
